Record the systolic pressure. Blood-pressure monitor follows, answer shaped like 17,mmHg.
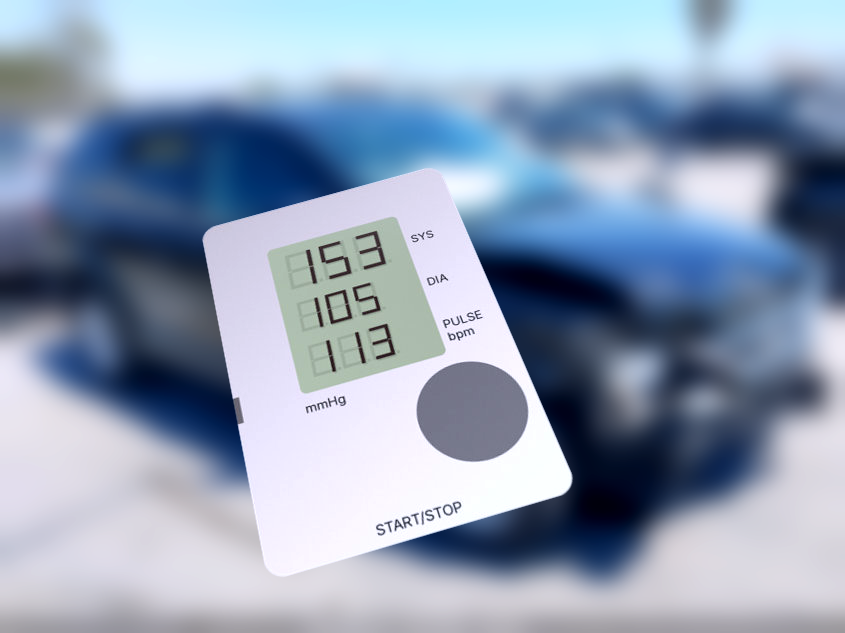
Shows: 153,mmHg
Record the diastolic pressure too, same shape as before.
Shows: 105,mmHg
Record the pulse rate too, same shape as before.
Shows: 113,bpm
